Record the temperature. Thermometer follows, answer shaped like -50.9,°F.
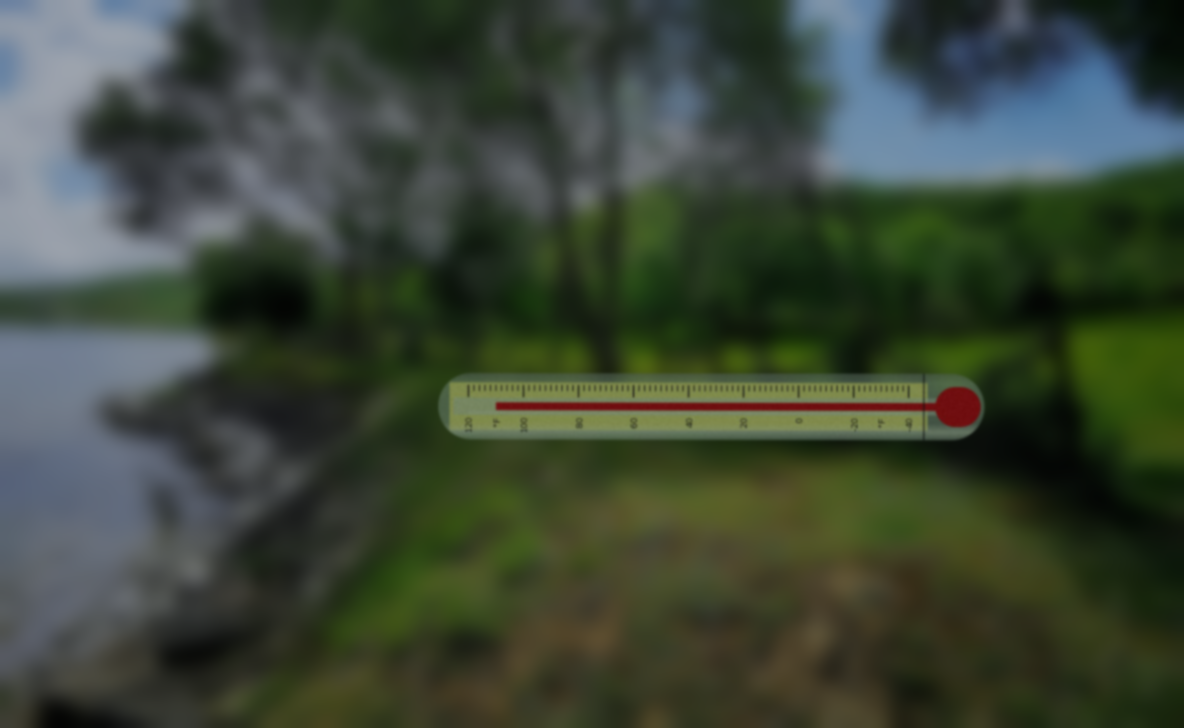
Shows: 110,°F
